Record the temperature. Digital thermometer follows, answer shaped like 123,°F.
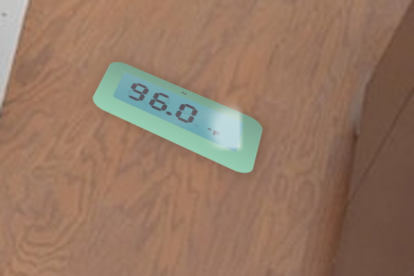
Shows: 96.0,°F
